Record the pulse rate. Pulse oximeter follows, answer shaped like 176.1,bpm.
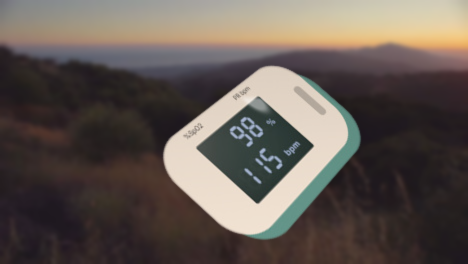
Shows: 115,bpm
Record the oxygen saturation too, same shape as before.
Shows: 98,%
